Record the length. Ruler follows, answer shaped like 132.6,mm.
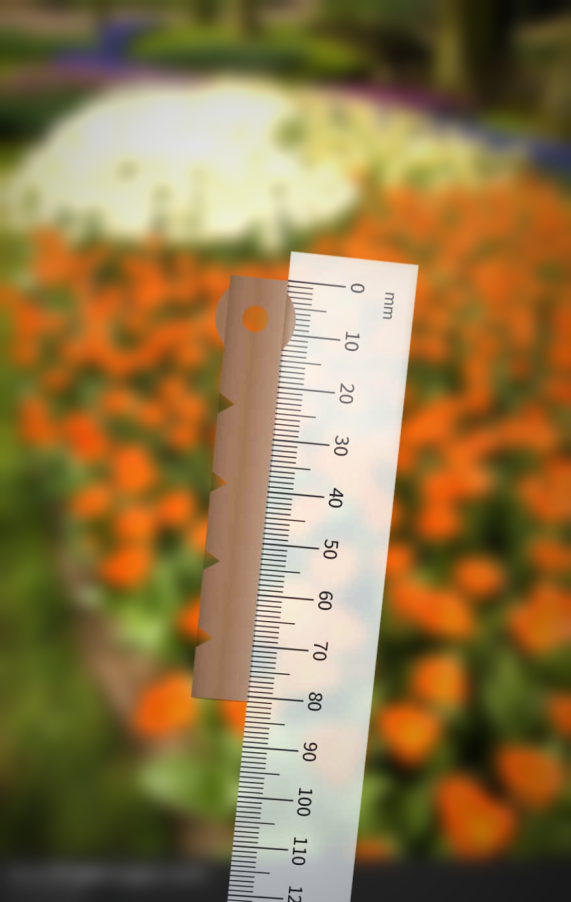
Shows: 81,mm
